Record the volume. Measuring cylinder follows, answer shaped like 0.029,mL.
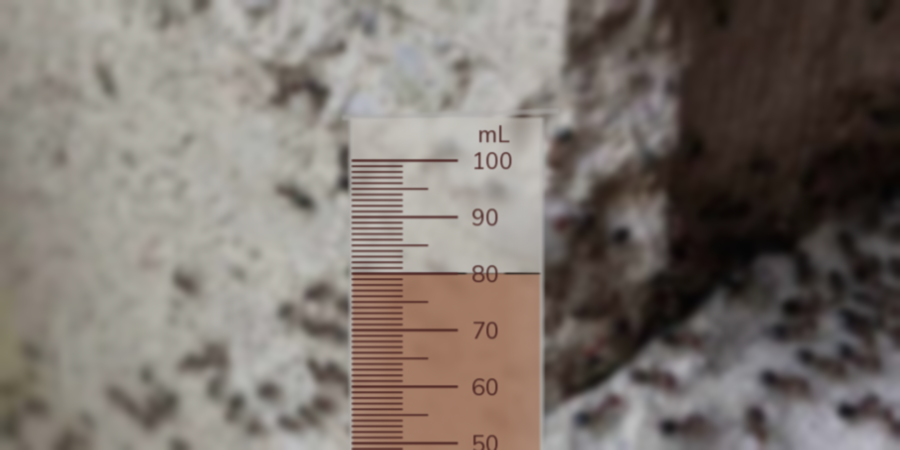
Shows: 80,mL
